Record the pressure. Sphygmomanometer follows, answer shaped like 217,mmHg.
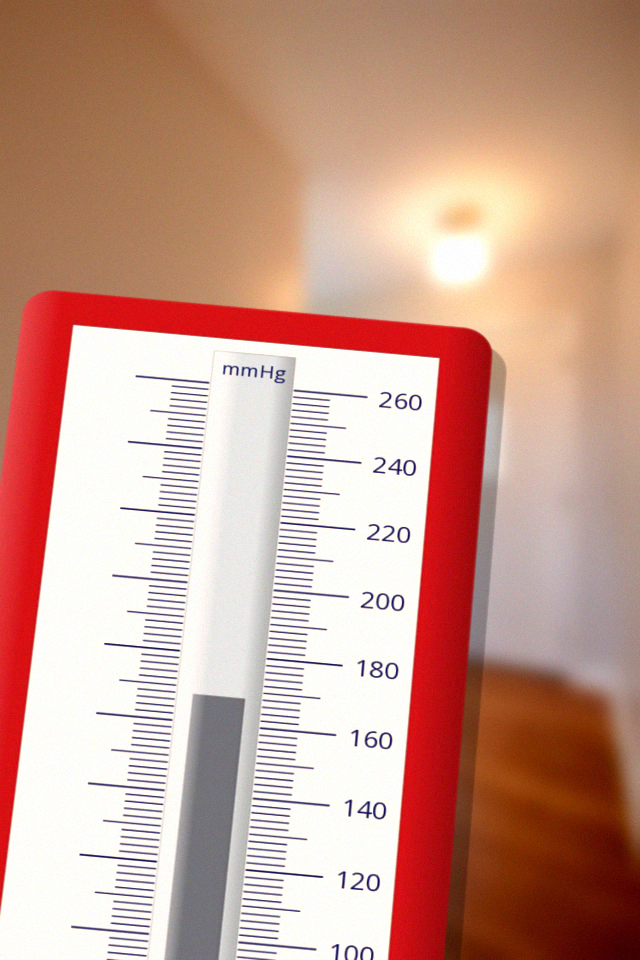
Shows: 168,mmHg
